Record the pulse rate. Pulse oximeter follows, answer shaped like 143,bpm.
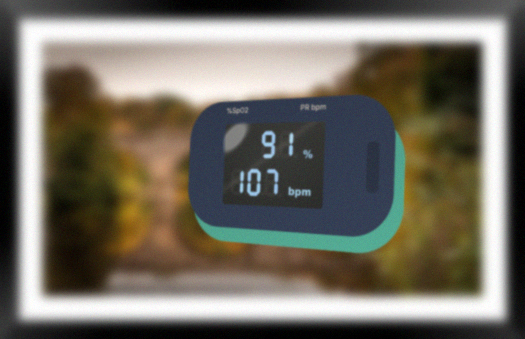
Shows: 107,bpm
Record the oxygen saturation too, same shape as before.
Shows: 91,%
